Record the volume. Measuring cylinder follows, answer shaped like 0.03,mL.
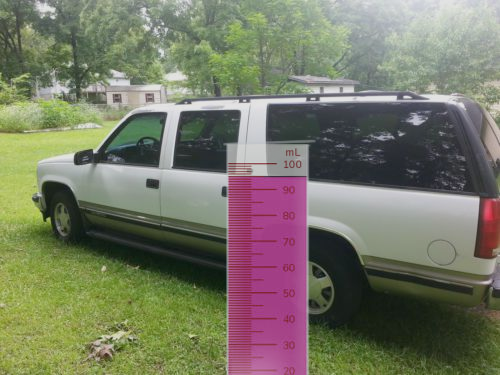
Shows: 95,mL
